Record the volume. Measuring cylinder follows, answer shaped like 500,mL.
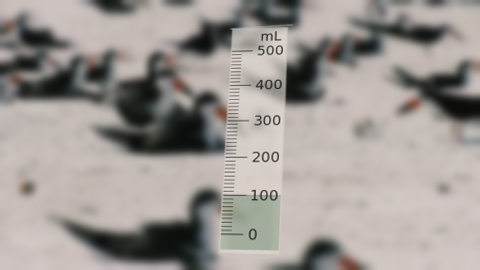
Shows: 100,mL
